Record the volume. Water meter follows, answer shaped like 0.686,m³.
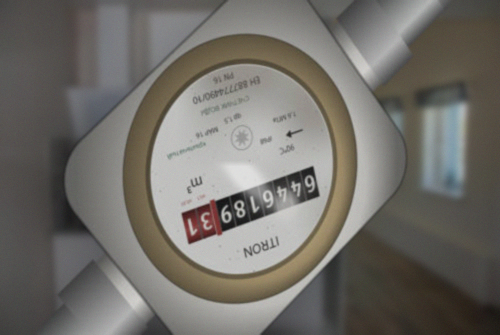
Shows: 6446189.31,m³
